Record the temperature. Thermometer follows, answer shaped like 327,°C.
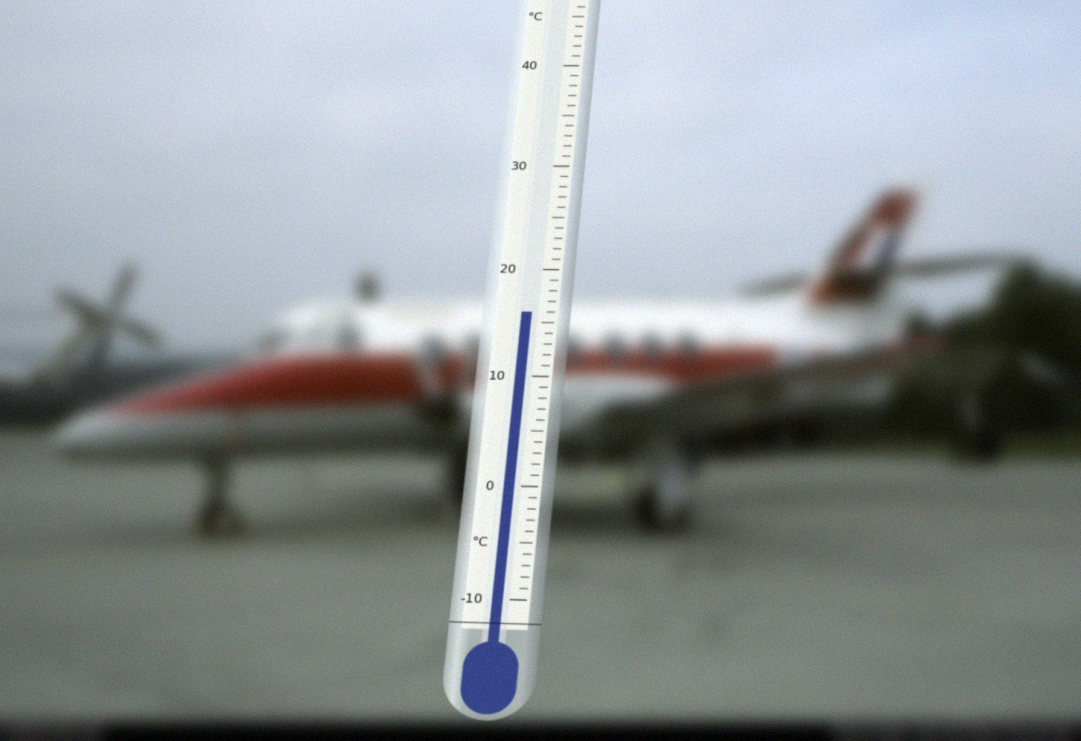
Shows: 16,°C
